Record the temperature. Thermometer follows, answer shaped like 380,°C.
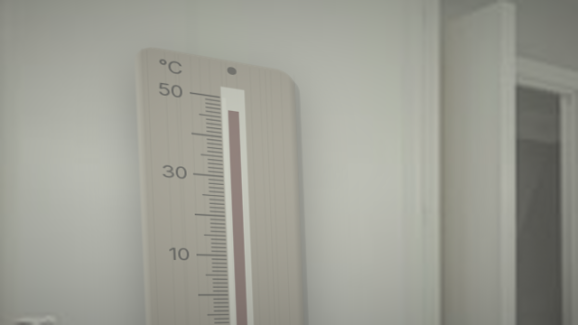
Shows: 47,°C
